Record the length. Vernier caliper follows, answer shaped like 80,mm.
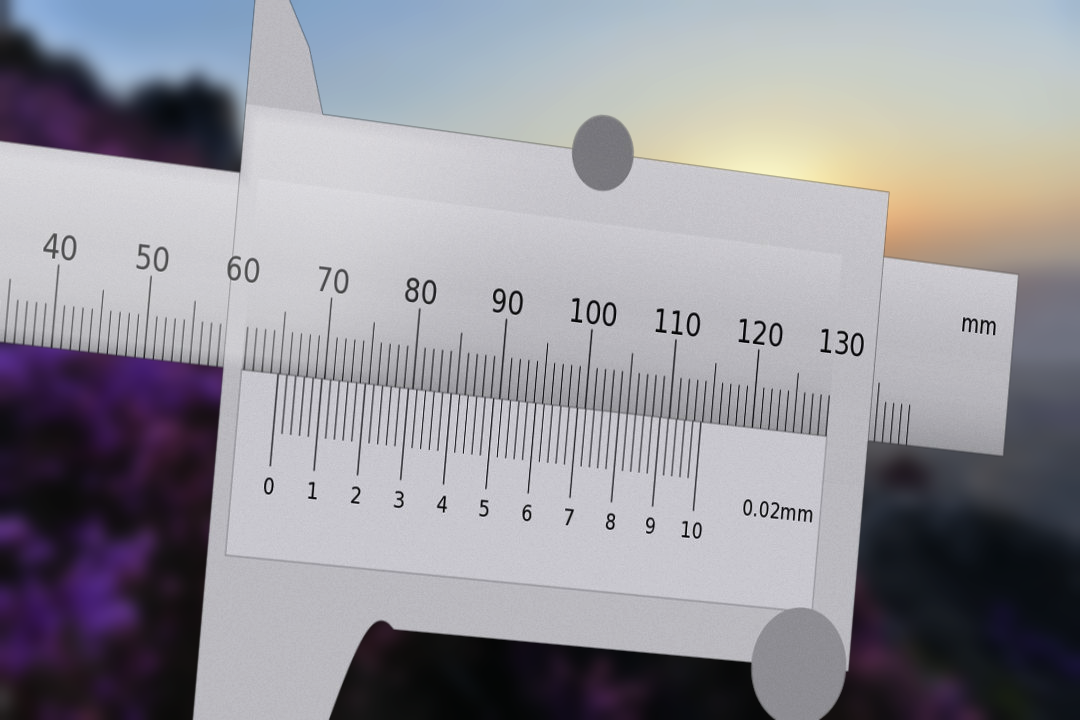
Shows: 64.8,mm
